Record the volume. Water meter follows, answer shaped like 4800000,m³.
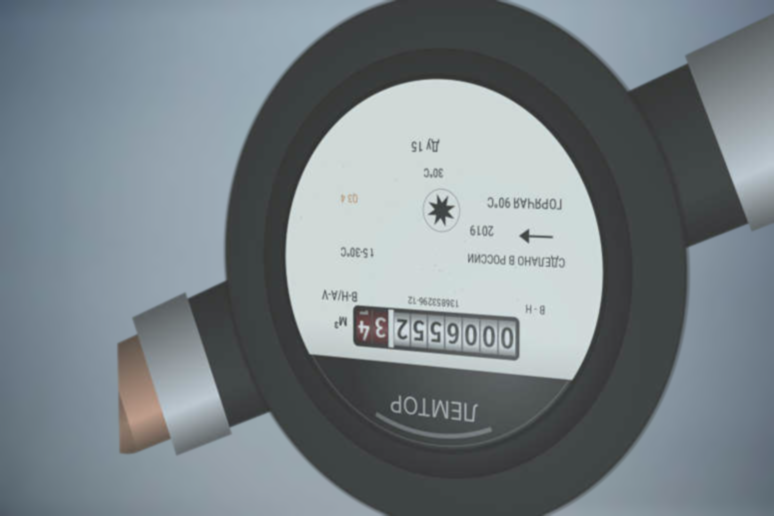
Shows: 6552.34,m³
